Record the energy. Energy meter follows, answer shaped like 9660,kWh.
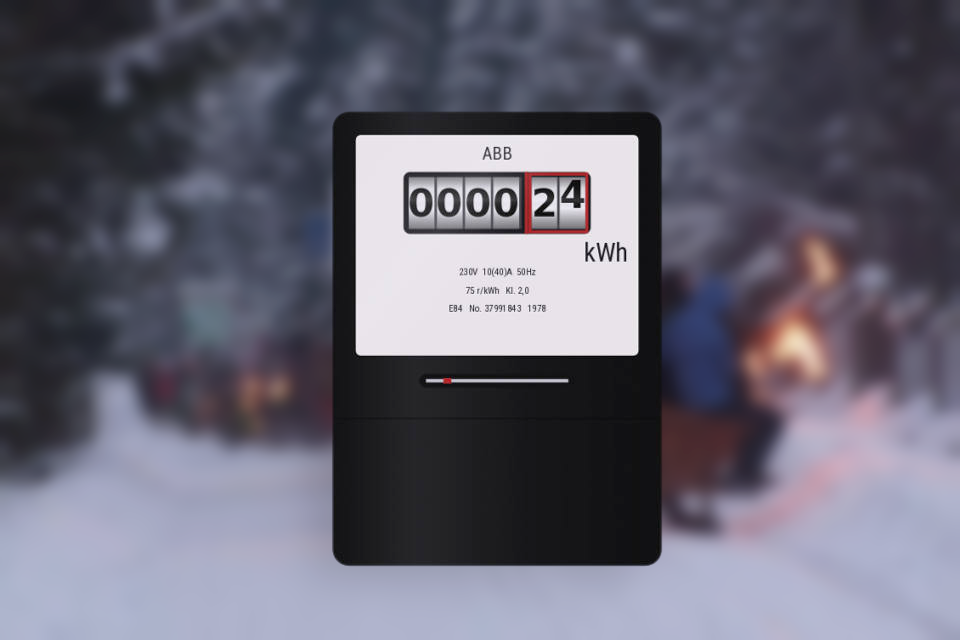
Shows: 0.24,kWh
